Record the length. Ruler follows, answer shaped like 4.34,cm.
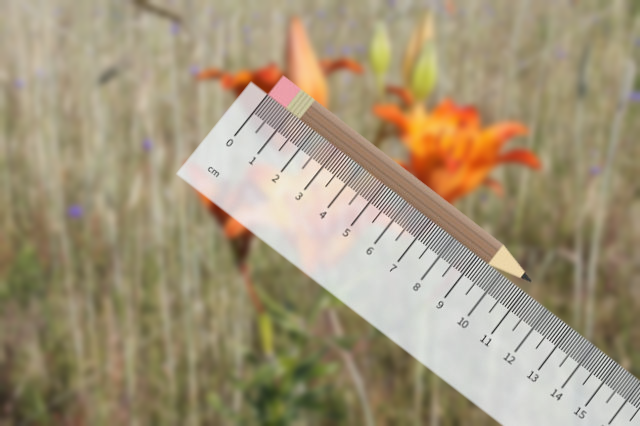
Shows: 11,cm
